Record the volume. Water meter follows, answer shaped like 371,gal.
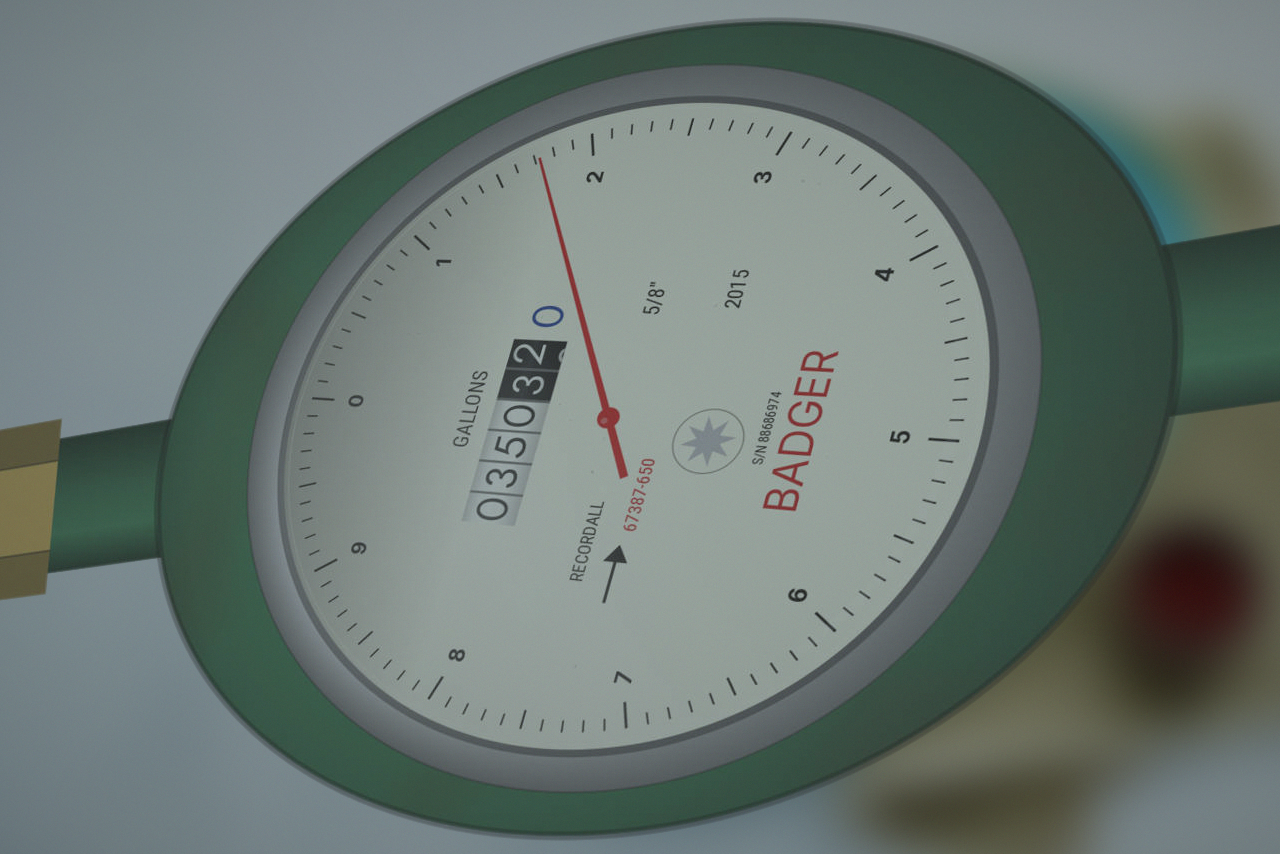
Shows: 350321.7,gal
